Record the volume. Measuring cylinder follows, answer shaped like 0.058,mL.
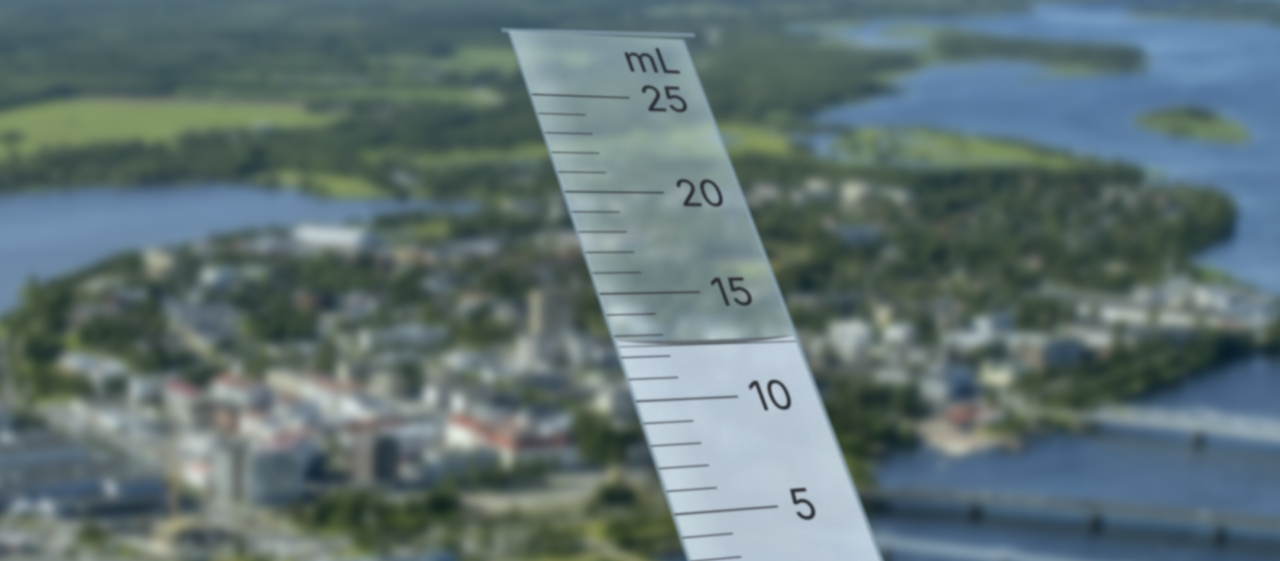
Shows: 12.5,mL
